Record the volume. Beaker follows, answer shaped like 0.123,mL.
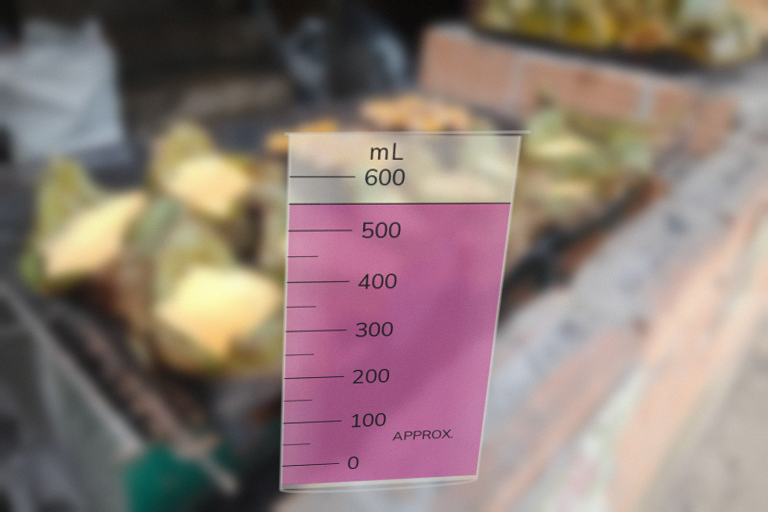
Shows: 550,mL
